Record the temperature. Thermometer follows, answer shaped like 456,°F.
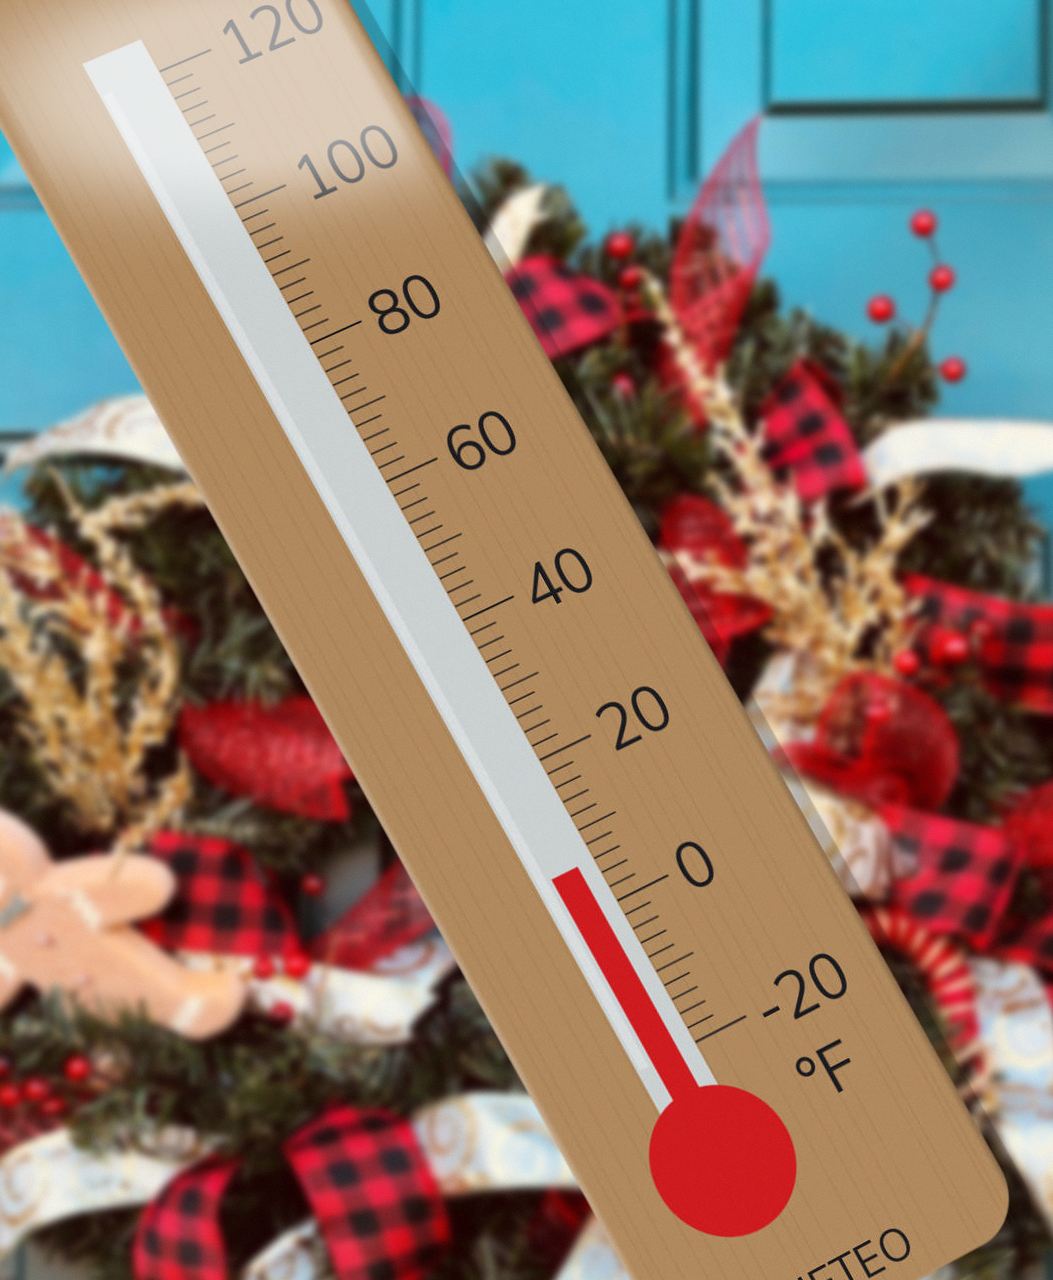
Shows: 6,°F
